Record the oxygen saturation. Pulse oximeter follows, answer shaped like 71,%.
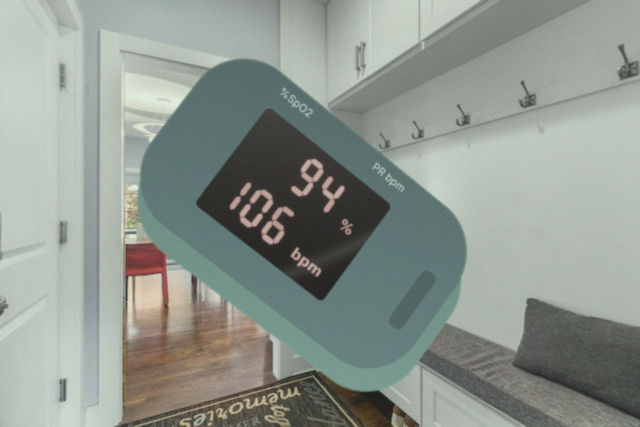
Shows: 94,%
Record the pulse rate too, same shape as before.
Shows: 106,bpm
